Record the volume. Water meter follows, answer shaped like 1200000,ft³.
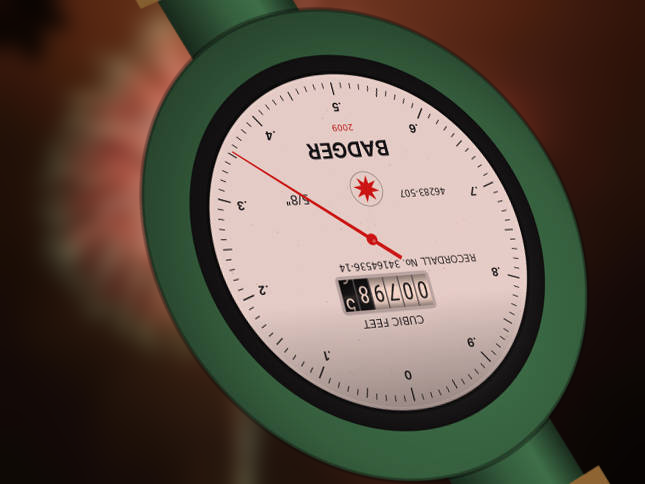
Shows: 7985.35,ft³
